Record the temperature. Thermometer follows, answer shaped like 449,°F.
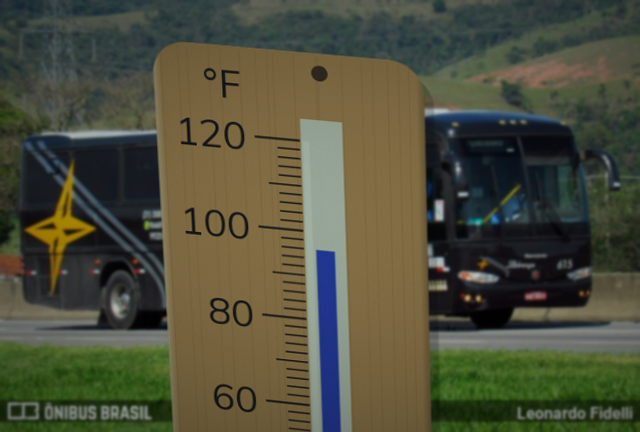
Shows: 96,°F
